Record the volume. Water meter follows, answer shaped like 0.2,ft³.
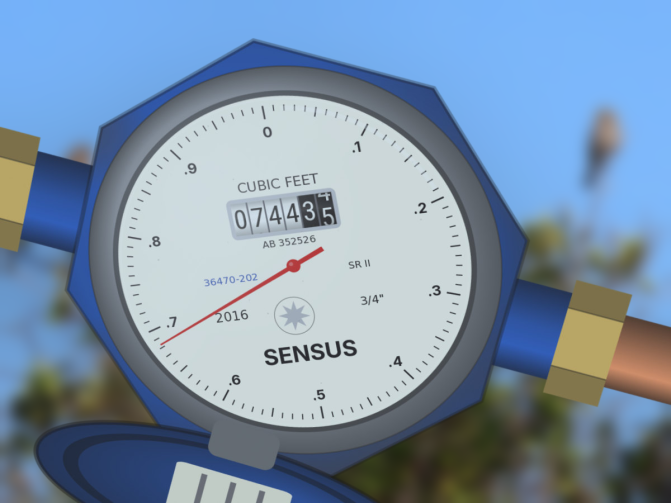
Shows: 74434.68,ft³
